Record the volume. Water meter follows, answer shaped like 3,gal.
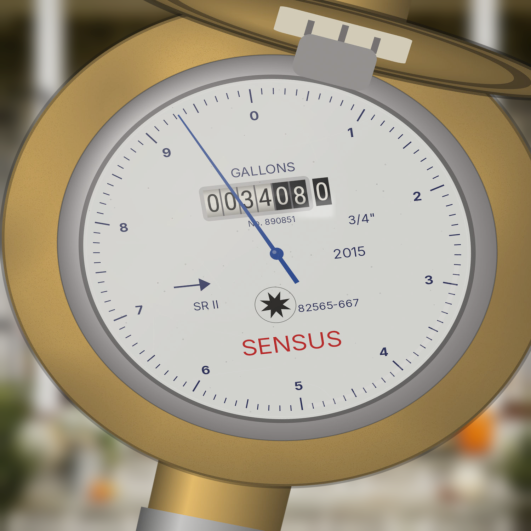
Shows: 34079.3,gal
